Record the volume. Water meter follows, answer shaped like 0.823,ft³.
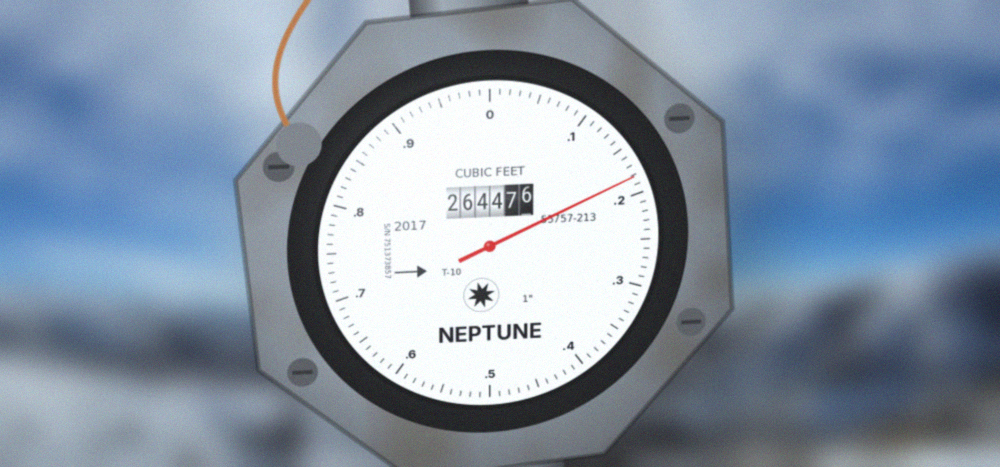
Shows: 264476.18,ft³
